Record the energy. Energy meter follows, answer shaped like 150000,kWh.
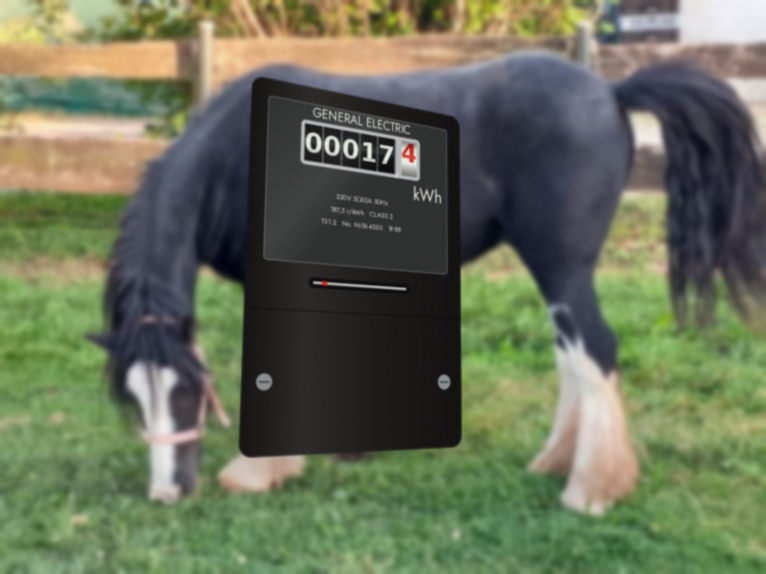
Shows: 17.4,kWh
